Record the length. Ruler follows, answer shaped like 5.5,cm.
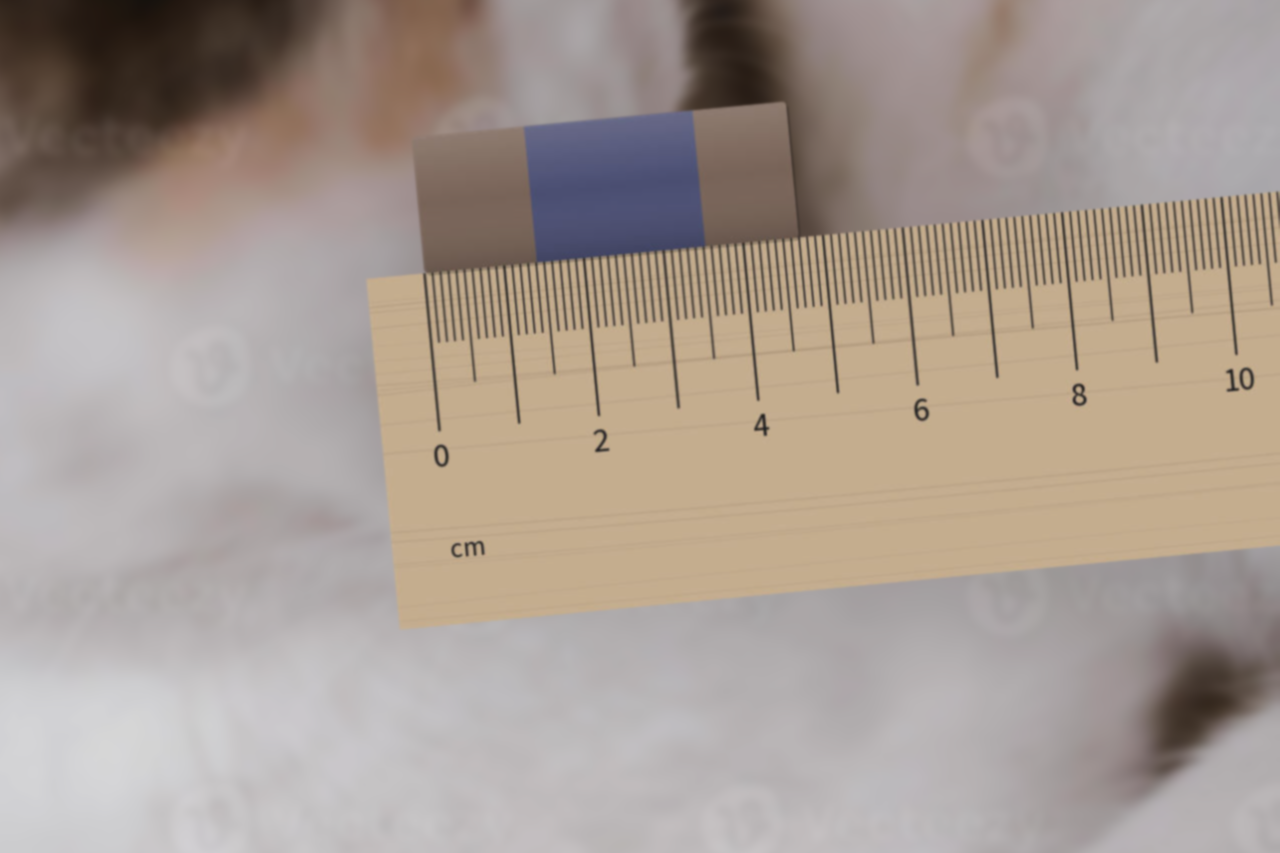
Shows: 4.7,cm
